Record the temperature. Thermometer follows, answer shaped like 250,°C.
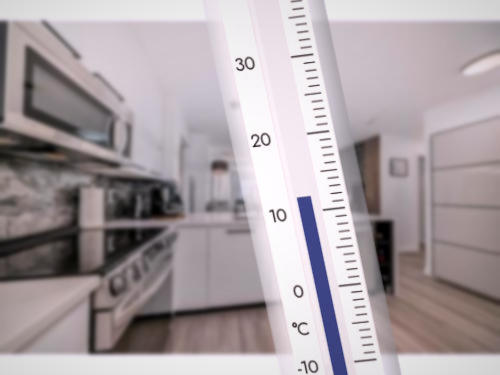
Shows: 12,°C
